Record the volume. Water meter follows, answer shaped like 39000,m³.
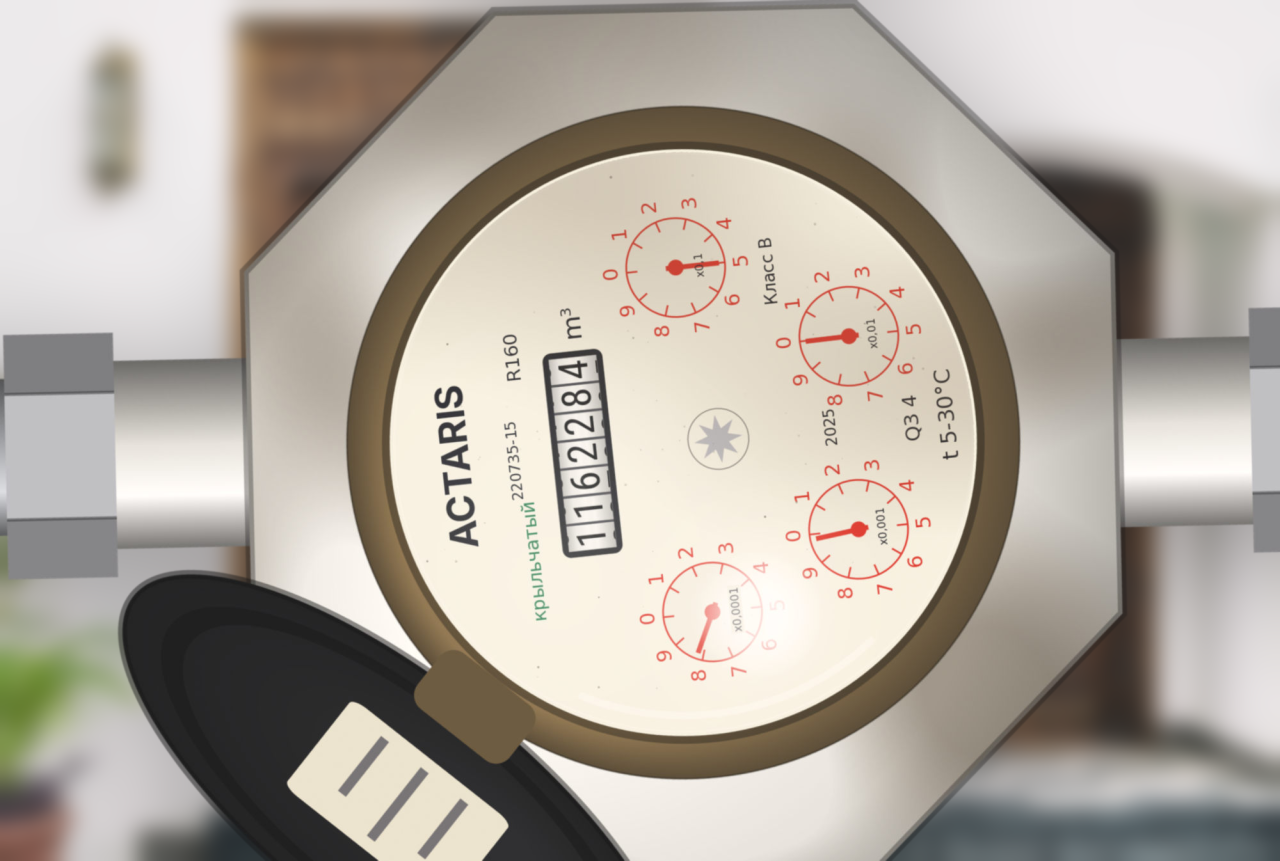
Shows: 1162284.4998,m³
